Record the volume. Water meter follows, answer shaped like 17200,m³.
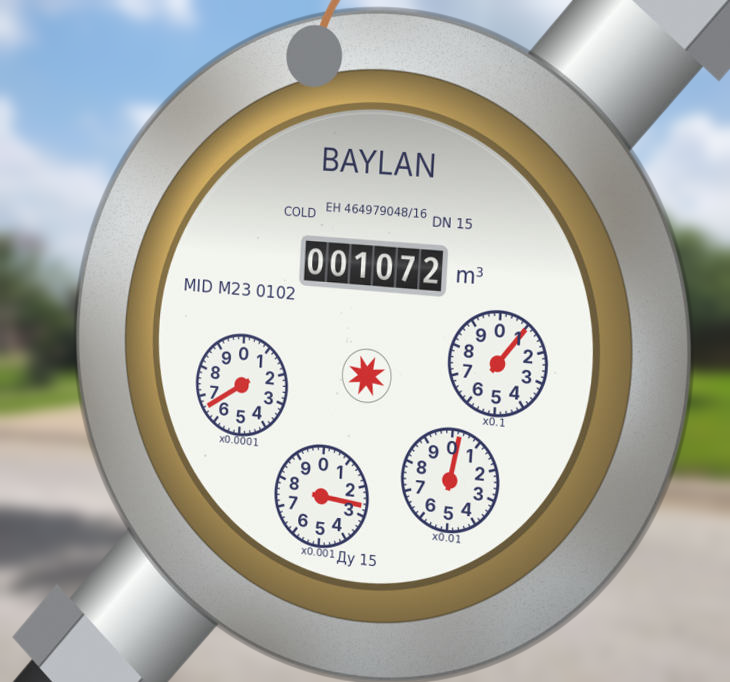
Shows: 1072.1026,m³
